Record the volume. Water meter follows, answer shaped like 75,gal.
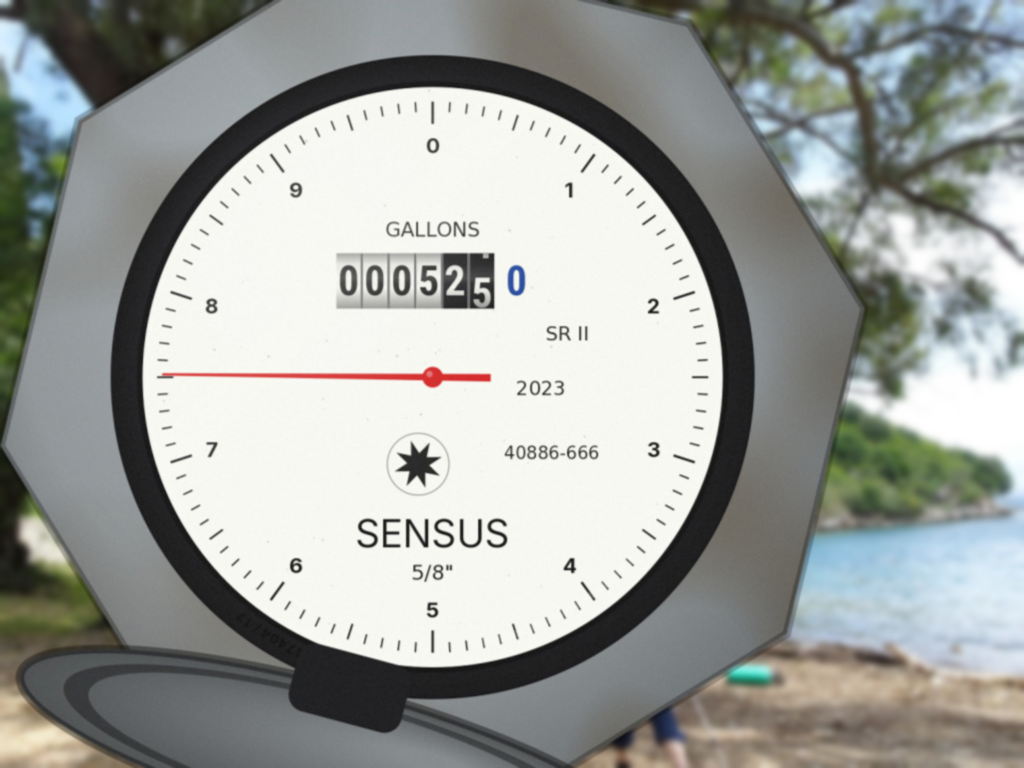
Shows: 5247.5,gal
